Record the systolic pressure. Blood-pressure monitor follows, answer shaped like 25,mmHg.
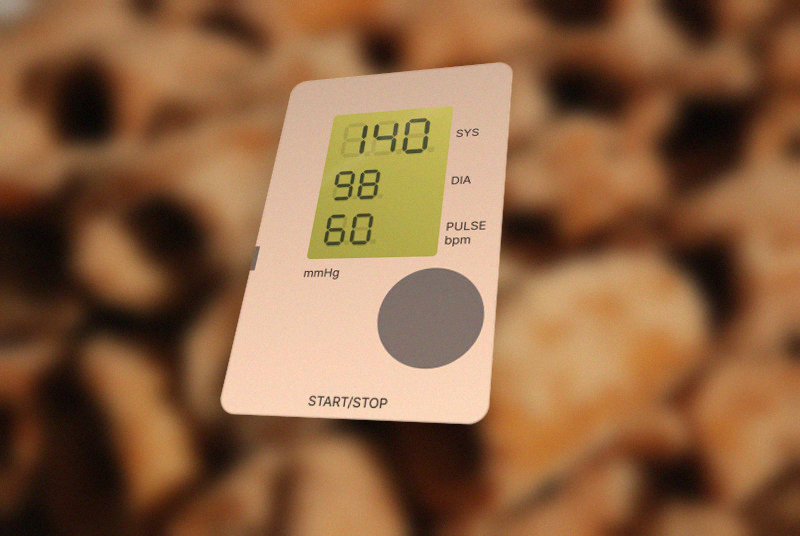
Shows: 140,mmHg
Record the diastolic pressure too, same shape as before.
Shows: 98,mmHg
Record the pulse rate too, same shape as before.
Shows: 60,bpm
